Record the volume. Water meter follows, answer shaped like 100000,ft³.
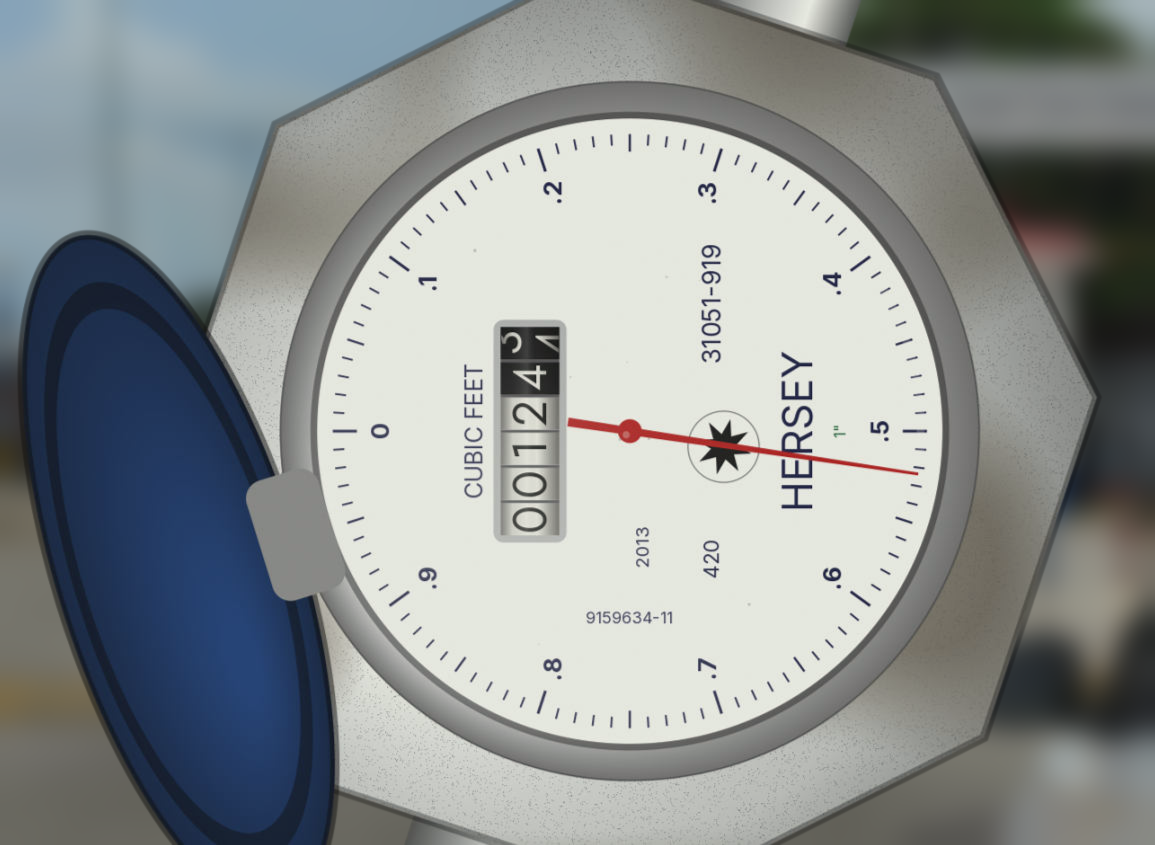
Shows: 1243.52,ft³
